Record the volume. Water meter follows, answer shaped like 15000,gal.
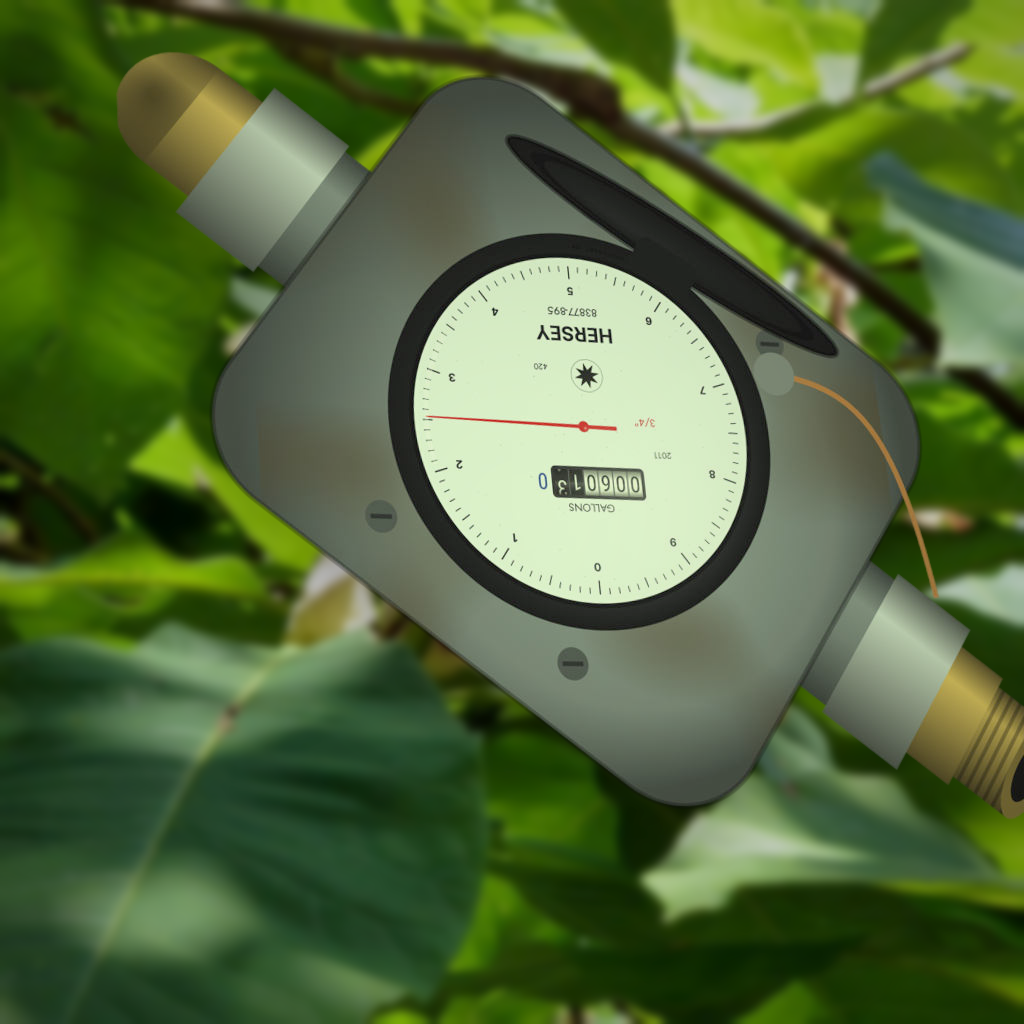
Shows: 60132.5,gal
